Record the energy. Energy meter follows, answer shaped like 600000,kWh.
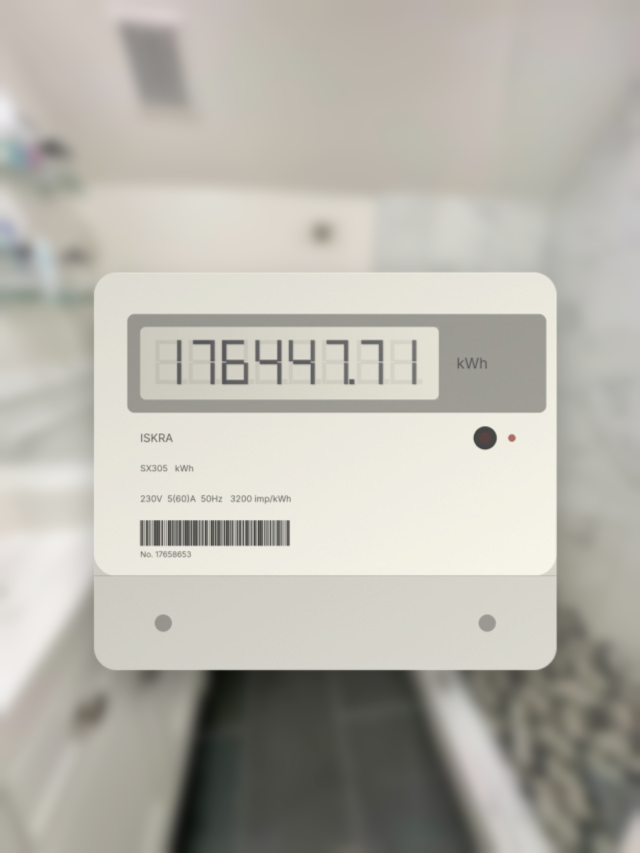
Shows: 176447.71,kWh
